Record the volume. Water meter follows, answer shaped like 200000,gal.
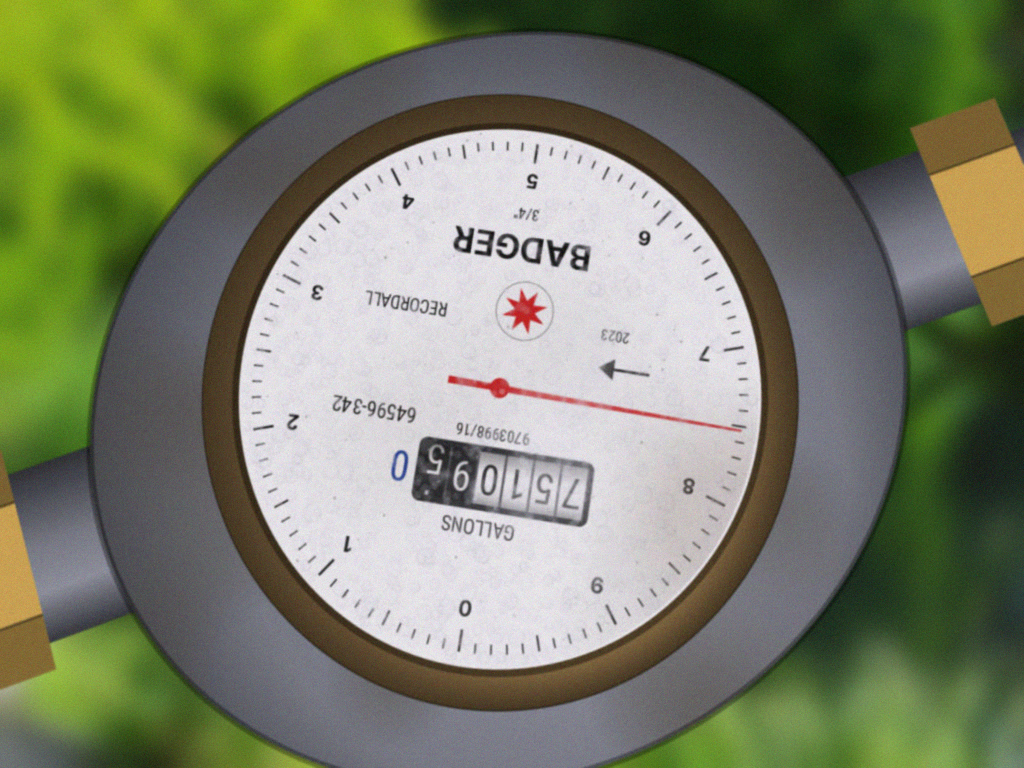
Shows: 7510947.5,gal
